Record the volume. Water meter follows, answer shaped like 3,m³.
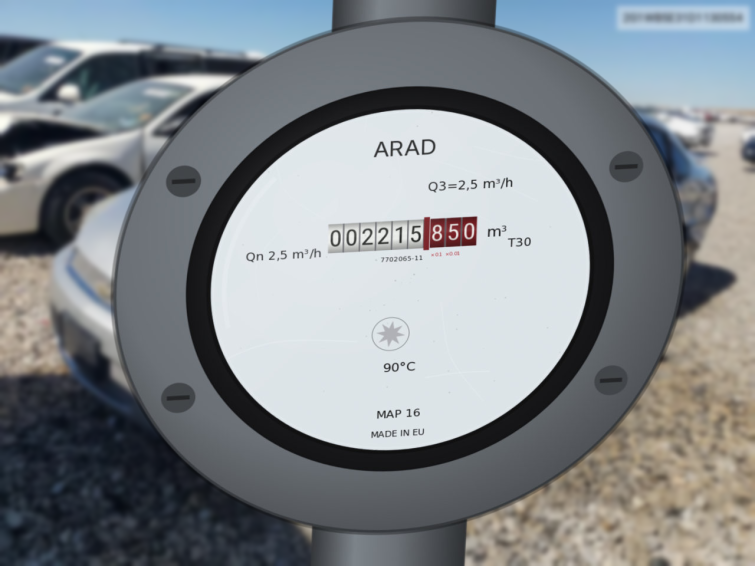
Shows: 2215.850,m³
